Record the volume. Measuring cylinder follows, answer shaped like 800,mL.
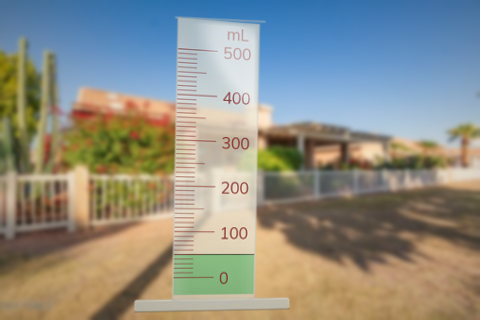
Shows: 50,mL
